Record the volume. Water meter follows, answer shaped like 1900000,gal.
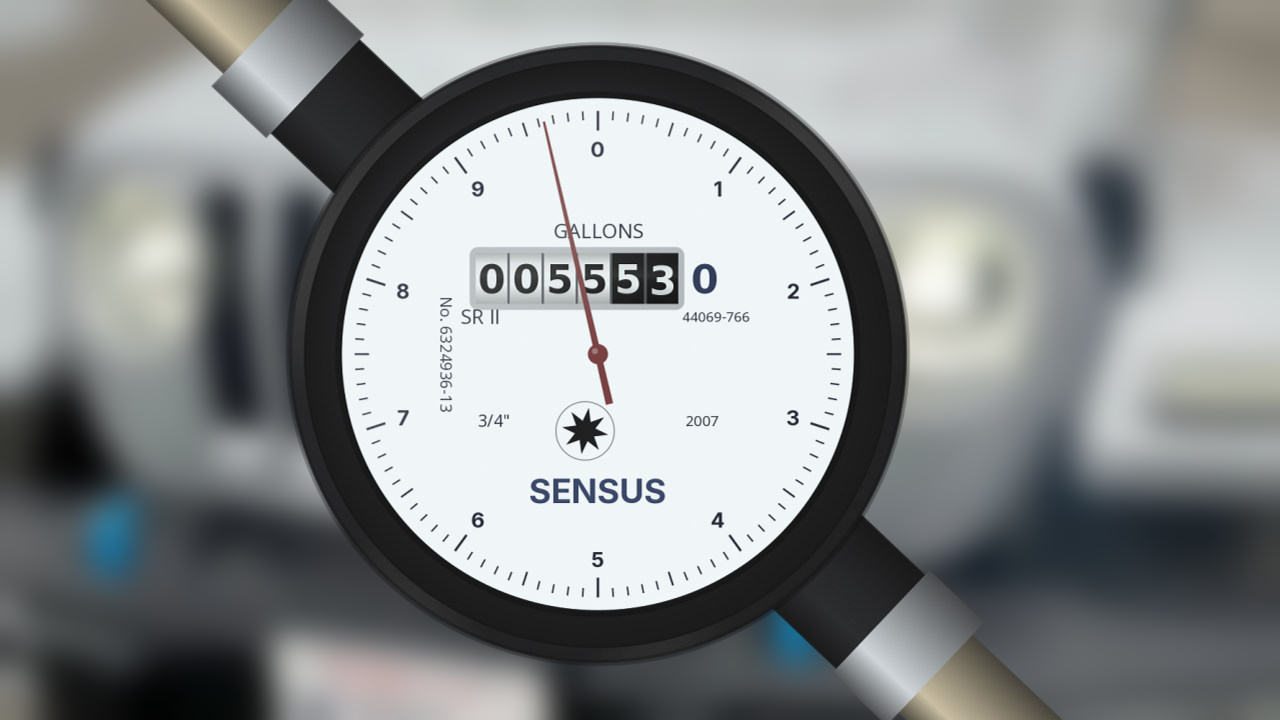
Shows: 55529.6,gal
